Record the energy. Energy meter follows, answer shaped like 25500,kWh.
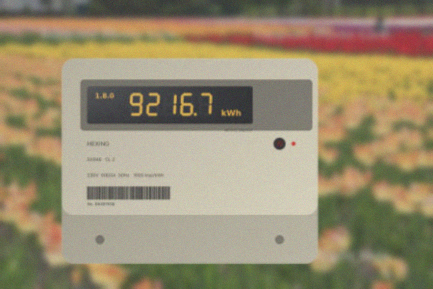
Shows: 9216.7,kWh
